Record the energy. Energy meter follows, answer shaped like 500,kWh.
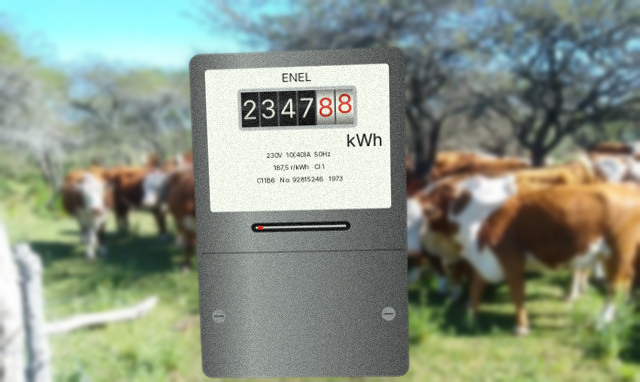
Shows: 2347.88,kWh
